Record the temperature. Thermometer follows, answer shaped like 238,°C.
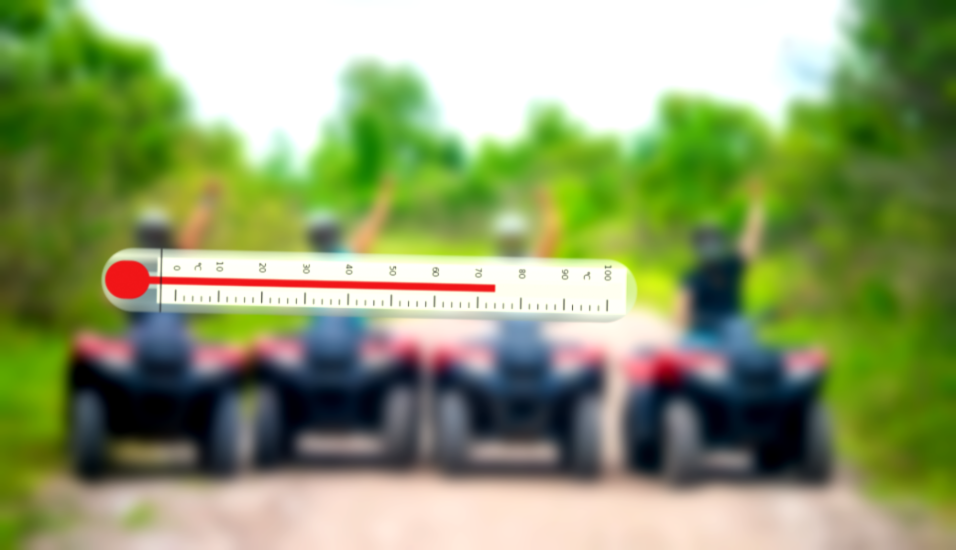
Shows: 74,°C
